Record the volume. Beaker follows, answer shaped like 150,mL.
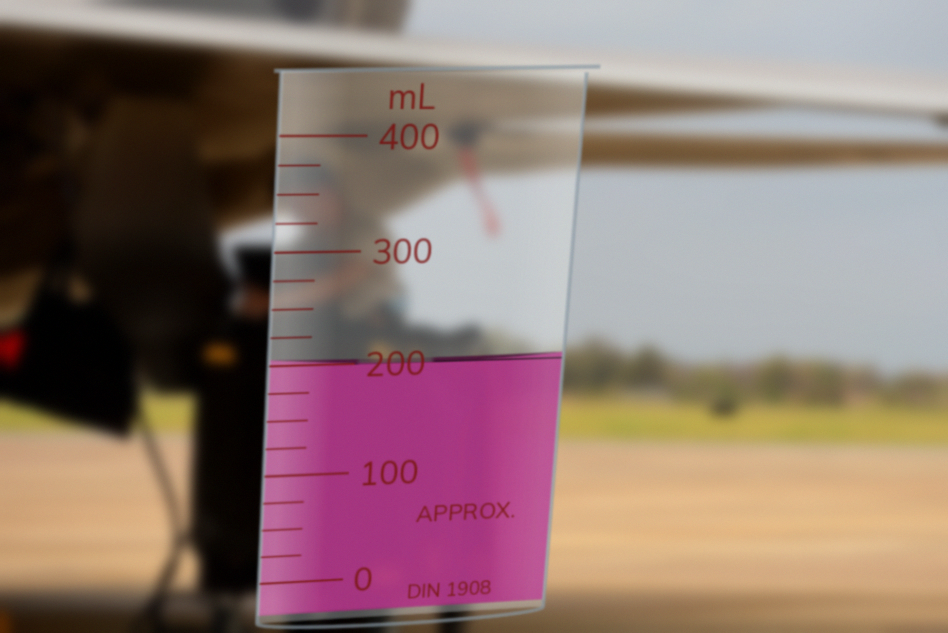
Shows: 200,mL
